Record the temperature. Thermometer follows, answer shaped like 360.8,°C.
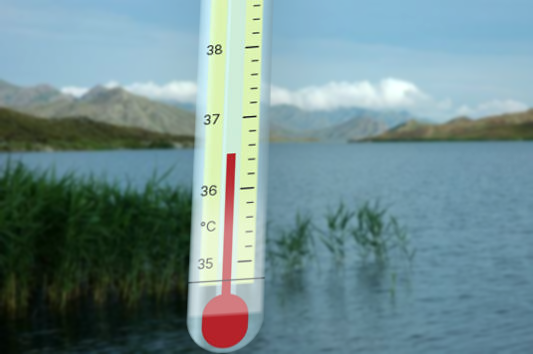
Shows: 36.5,°C
